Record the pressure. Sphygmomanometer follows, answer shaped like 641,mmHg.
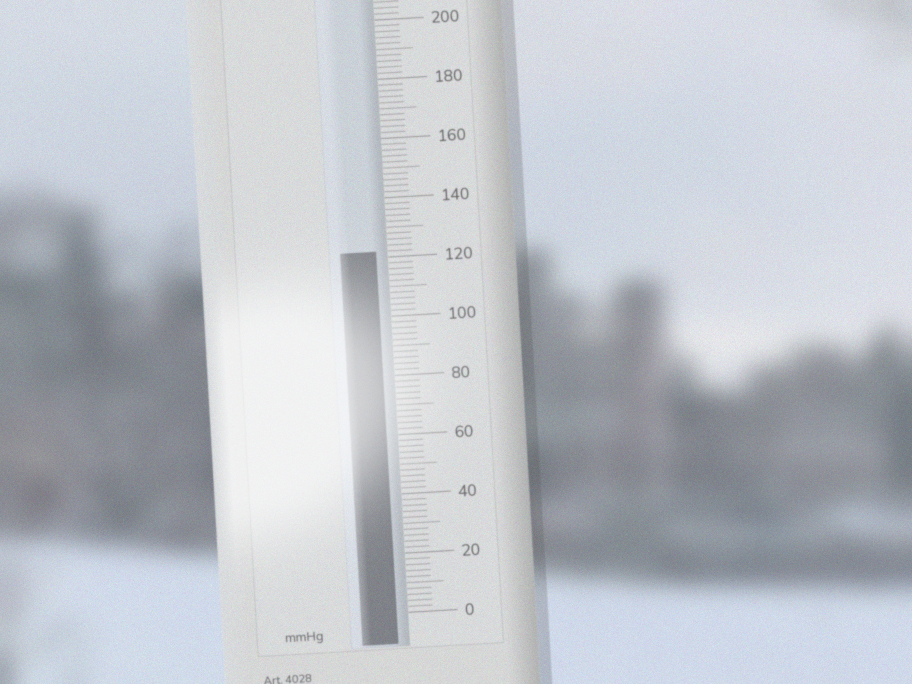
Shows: 122,mmHg
